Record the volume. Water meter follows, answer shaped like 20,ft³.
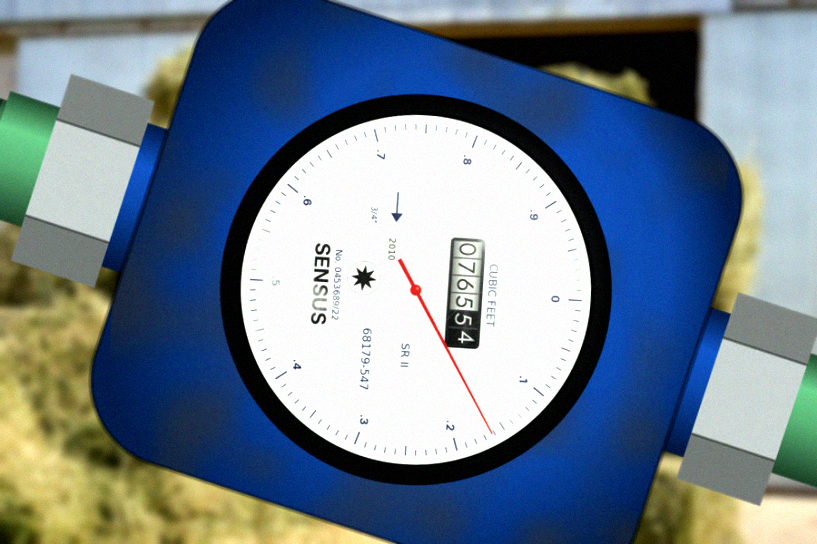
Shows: 76554.16,ft³
